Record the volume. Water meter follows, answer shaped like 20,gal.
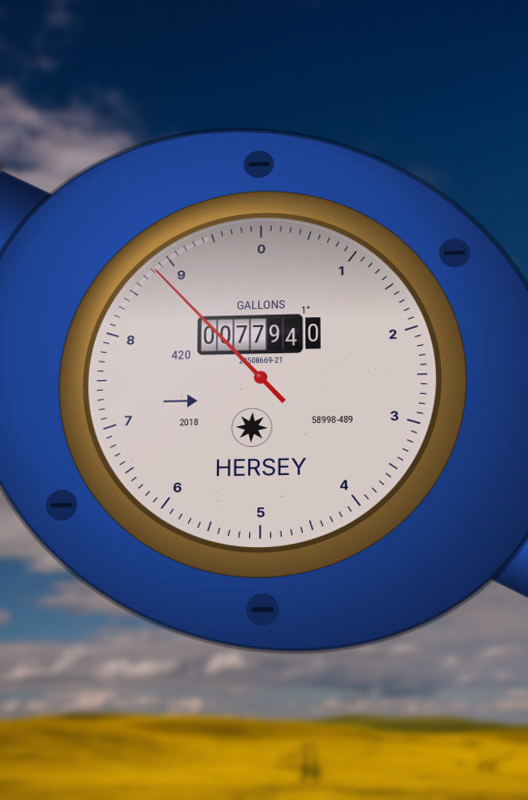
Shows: 77938.8,gal
